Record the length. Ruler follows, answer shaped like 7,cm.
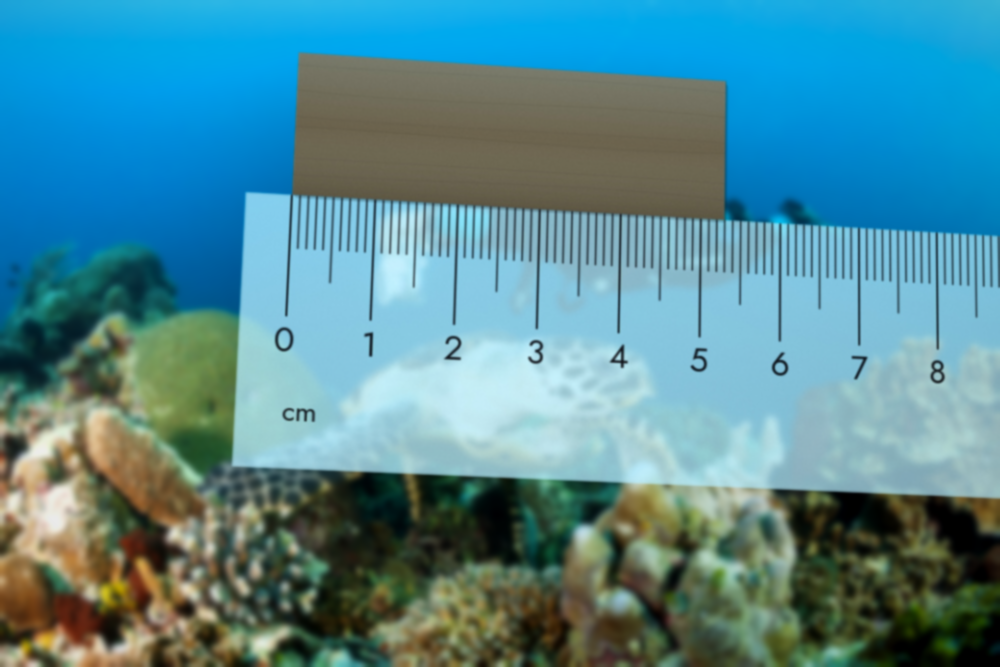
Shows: 5.3,cm
